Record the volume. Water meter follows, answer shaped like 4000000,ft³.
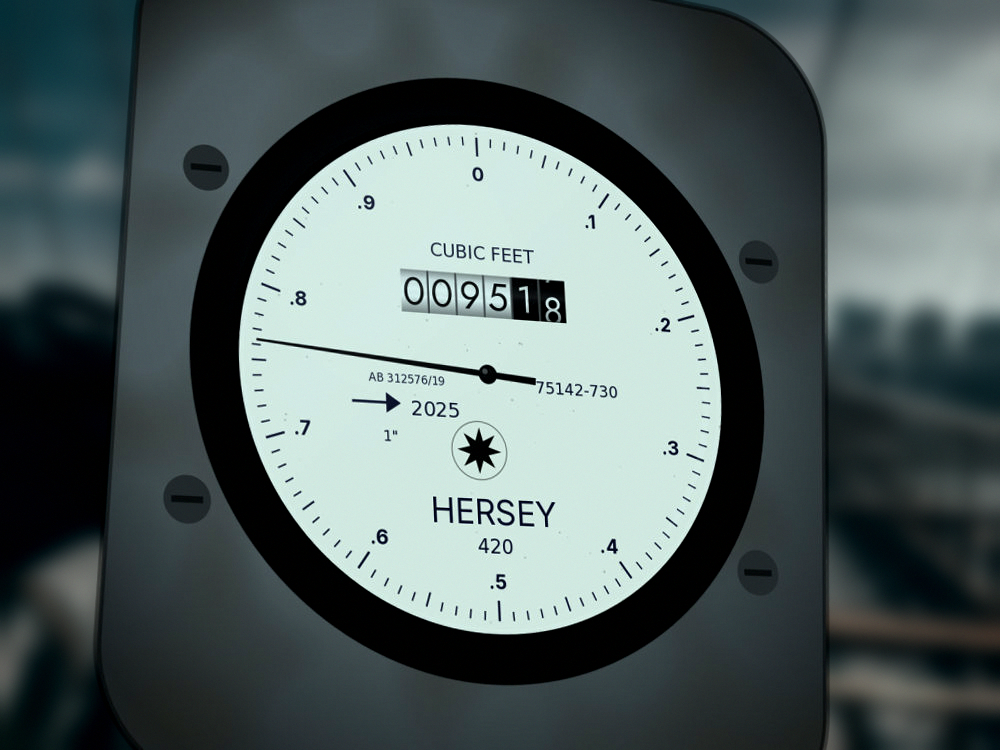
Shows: 9517.76,ft³
